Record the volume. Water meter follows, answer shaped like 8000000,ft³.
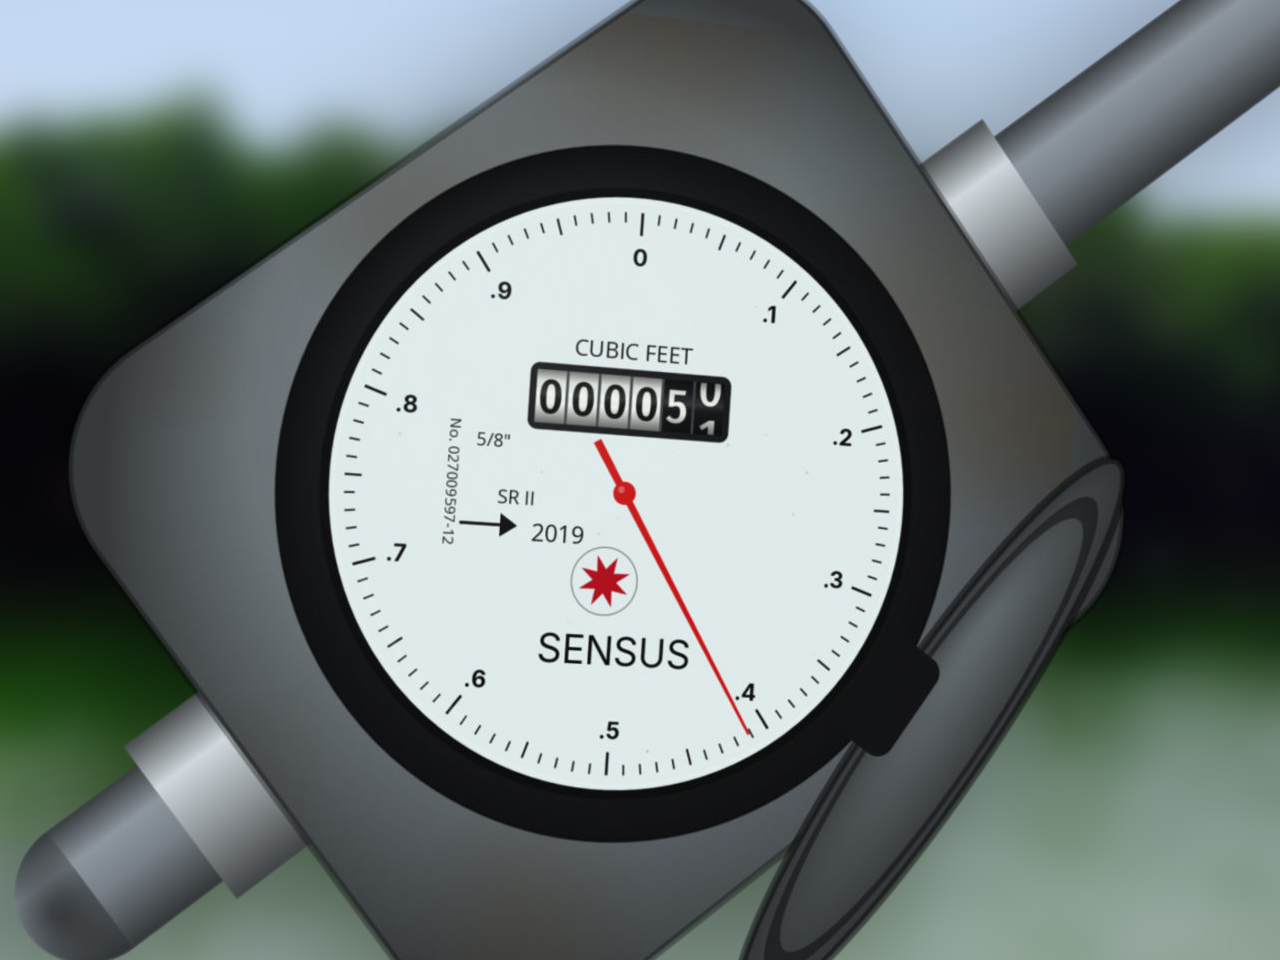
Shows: 50.41,ft³
